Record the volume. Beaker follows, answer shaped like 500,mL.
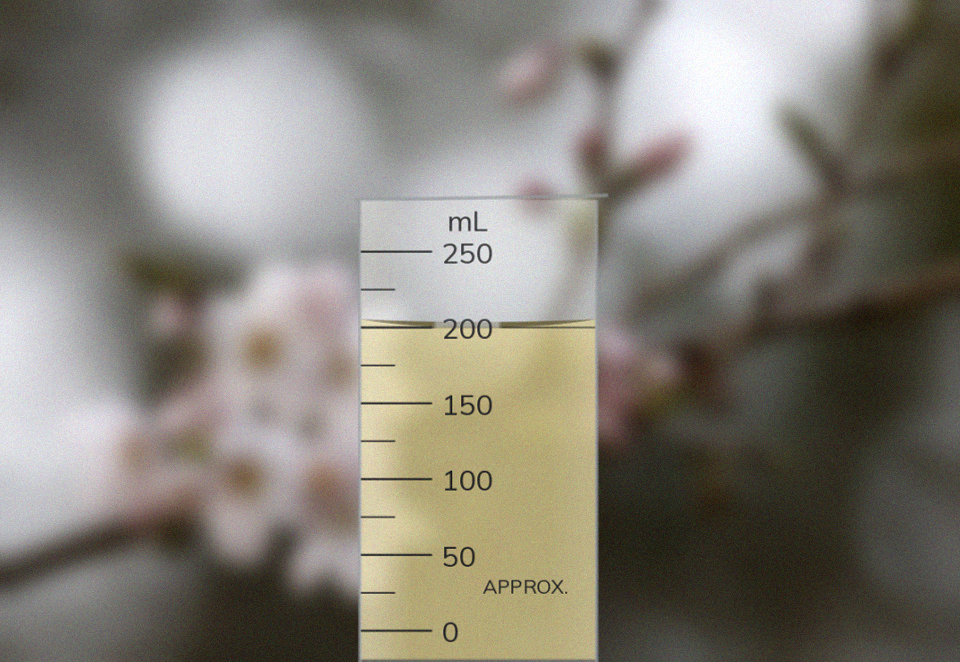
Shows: 200,mL
